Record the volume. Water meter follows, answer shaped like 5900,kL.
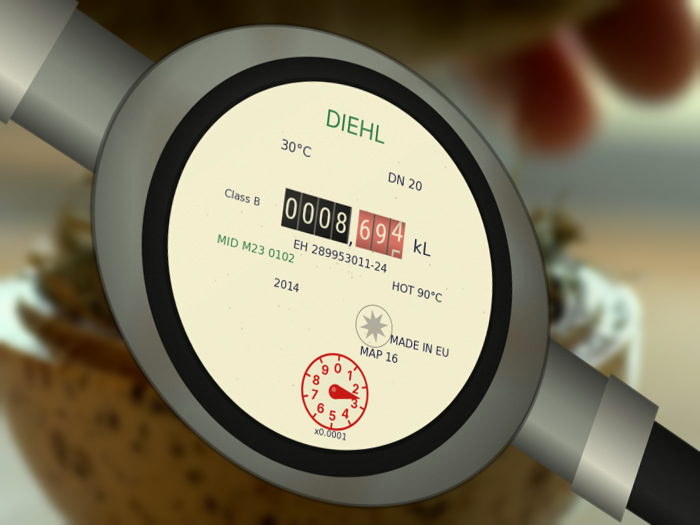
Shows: 8.6942,kL
